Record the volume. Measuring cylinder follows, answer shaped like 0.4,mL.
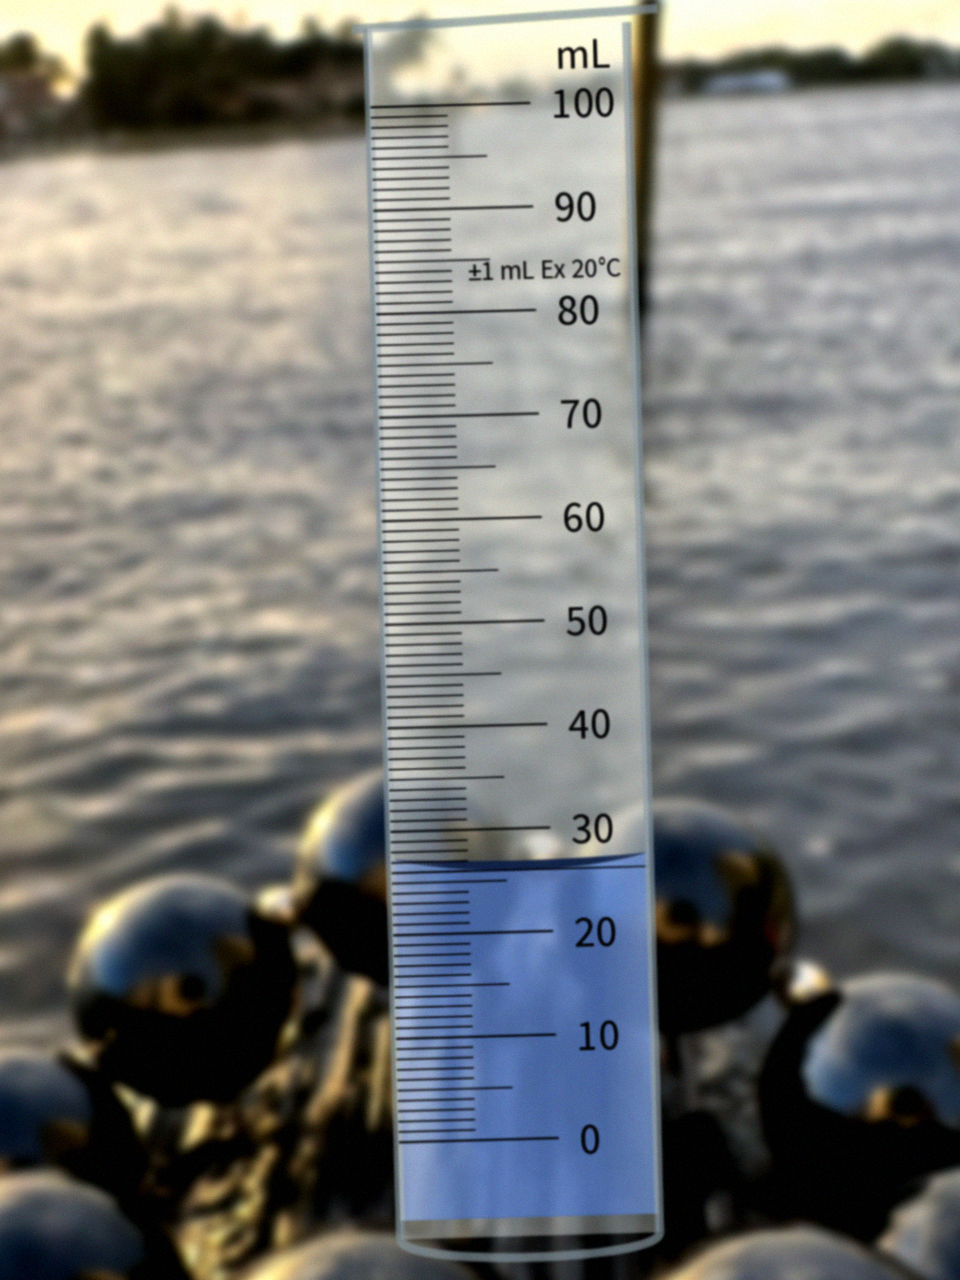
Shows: 26,mL
